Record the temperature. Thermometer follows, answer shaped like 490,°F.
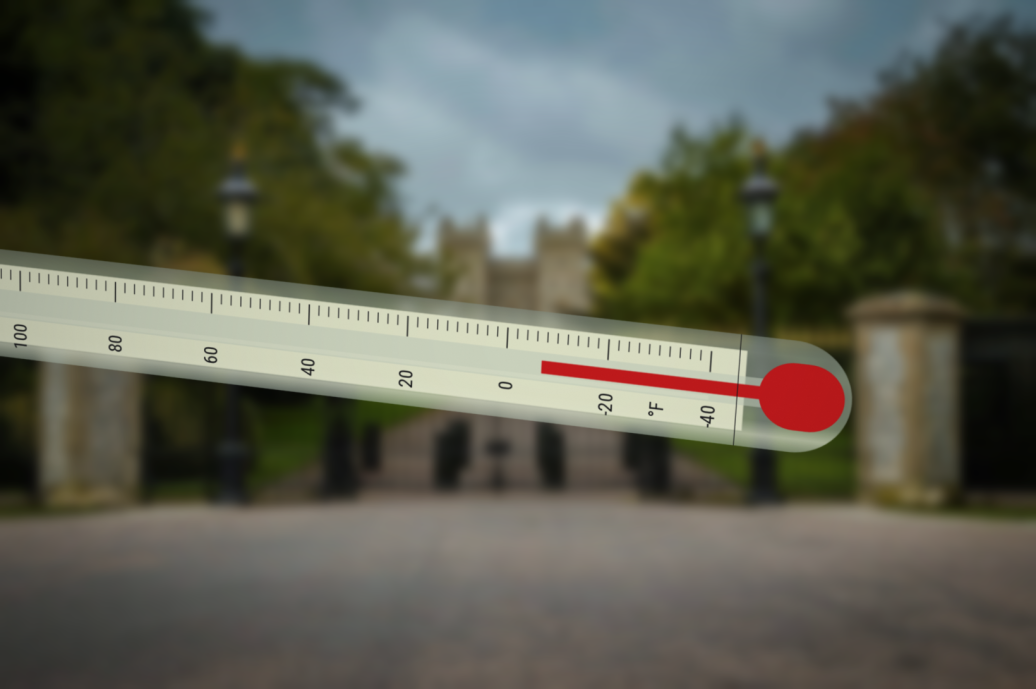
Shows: -7,°F
